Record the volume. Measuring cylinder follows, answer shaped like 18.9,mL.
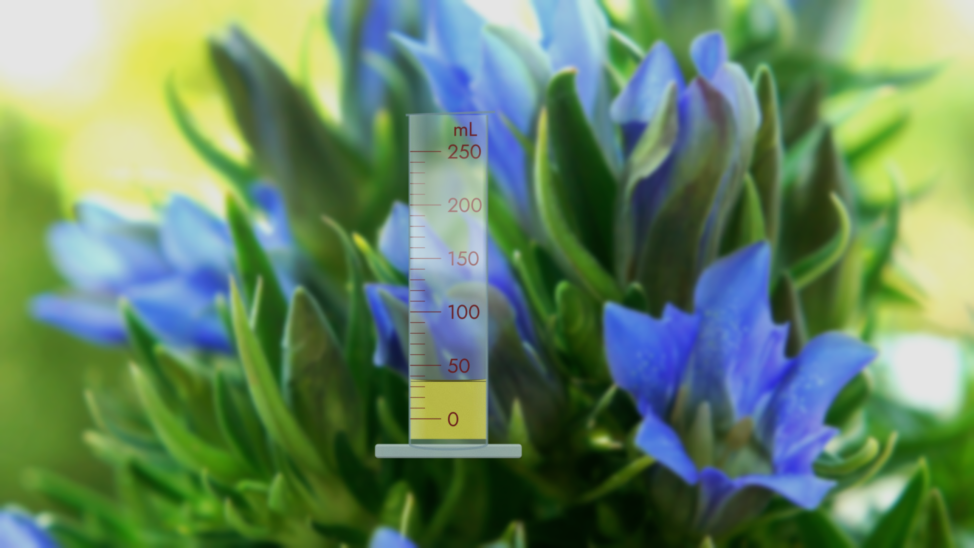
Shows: 35,mL
